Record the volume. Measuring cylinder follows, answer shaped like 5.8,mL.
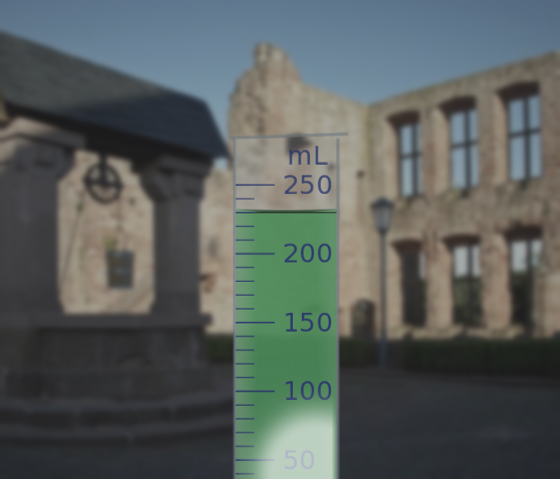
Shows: 230,mL
